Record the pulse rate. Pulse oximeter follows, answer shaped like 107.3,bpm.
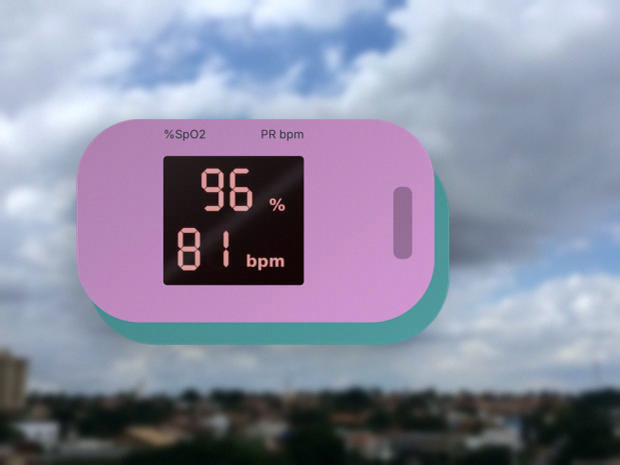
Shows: 81,bpm
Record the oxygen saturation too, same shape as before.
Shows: 96,%
